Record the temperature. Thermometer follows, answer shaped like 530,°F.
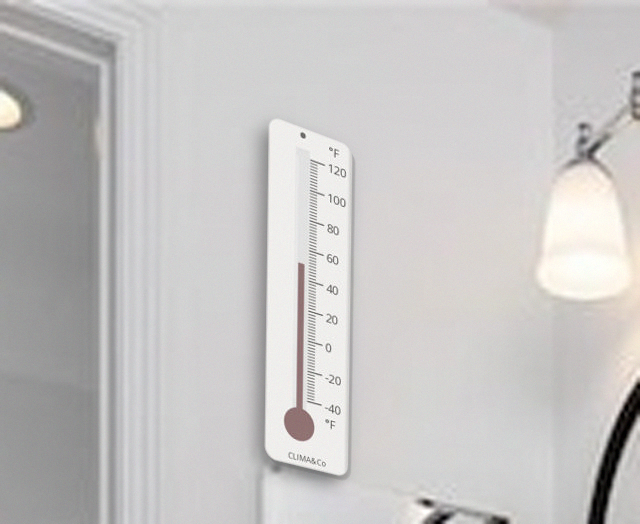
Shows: 50,°F
